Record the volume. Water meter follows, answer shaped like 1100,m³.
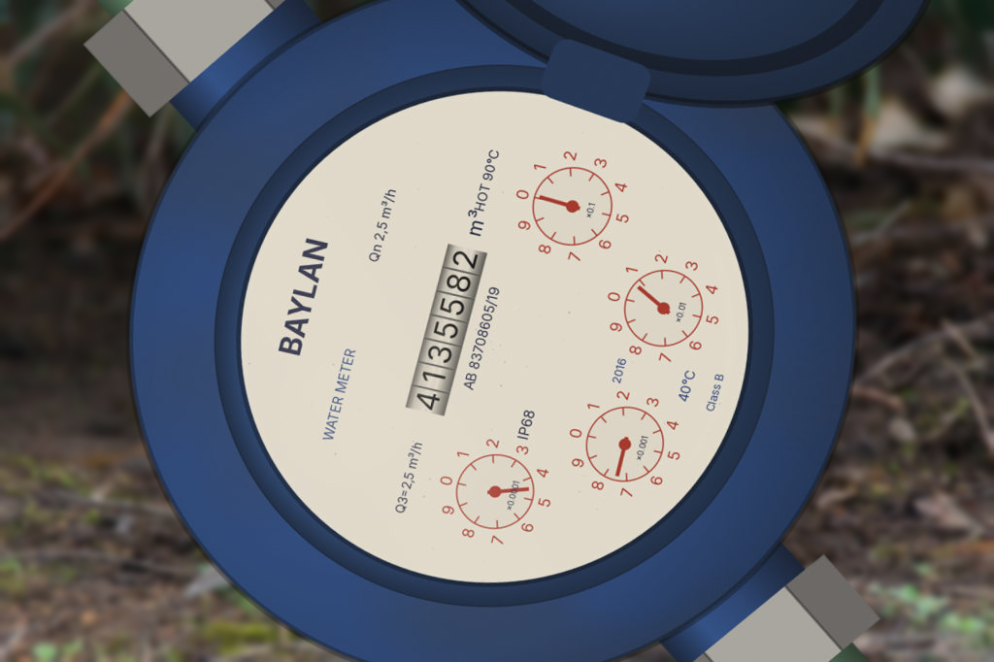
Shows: 4135582.0074,m³
